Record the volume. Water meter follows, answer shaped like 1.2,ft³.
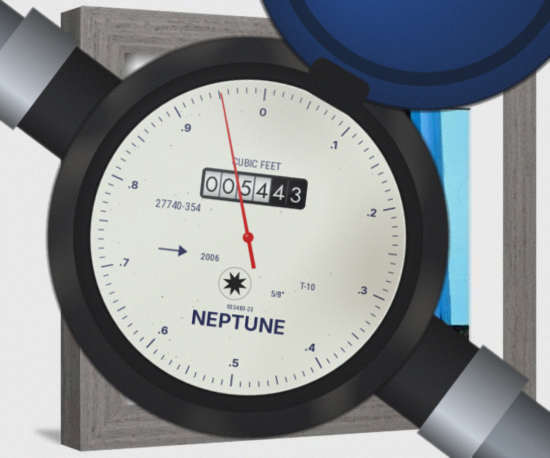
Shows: 5442.95,ft³
